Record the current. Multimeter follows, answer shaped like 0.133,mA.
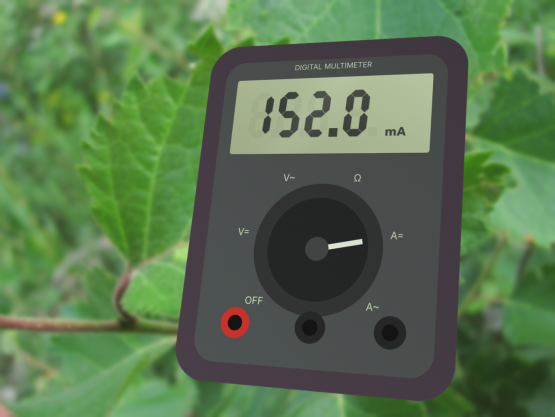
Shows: 152.0,mA
